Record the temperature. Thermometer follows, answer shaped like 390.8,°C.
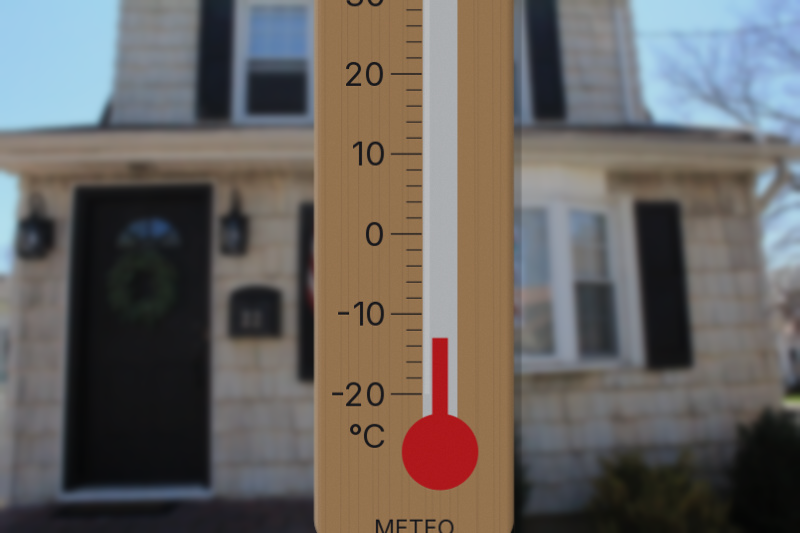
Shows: -13,°C
